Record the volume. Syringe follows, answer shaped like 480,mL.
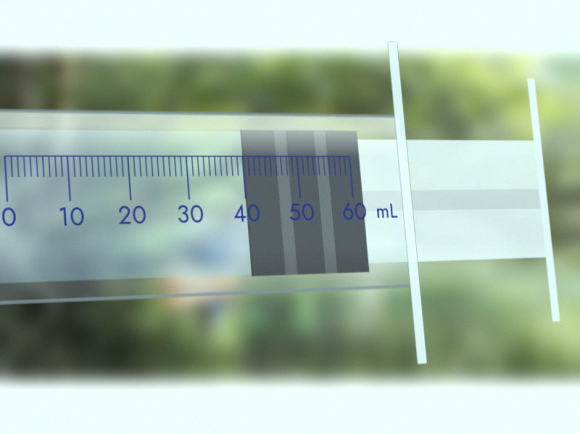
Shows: 40,mL
